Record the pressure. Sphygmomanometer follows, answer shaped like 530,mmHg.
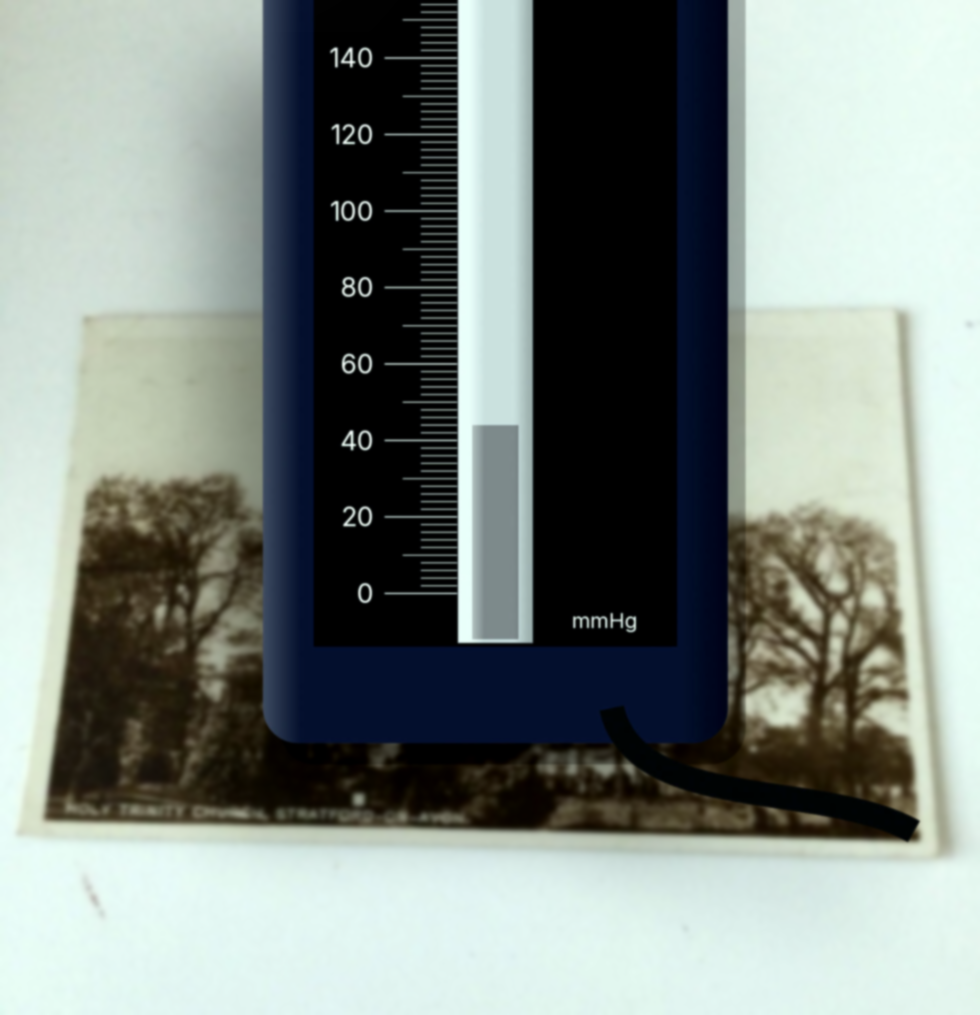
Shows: 44,mmHg
